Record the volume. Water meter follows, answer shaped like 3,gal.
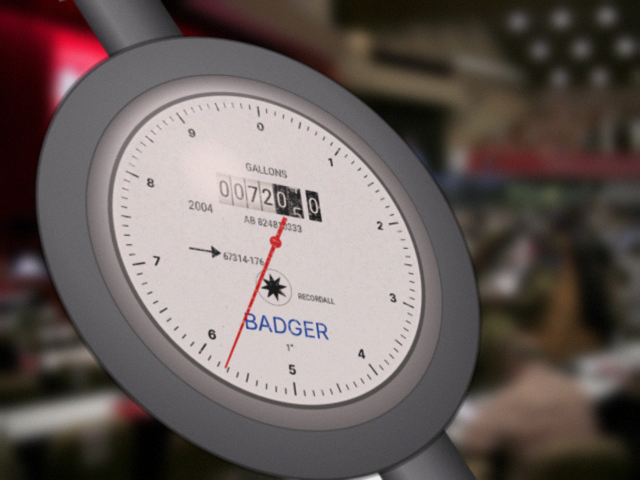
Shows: 72045.7,gal
